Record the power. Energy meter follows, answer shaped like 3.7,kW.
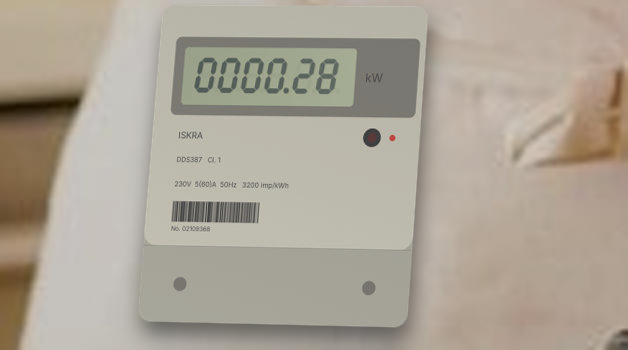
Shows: 0.28,kW
